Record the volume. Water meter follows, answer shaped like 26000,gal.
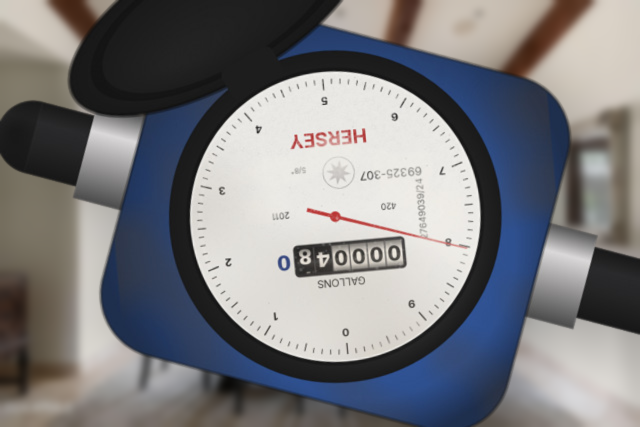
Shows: 478.0,gal
